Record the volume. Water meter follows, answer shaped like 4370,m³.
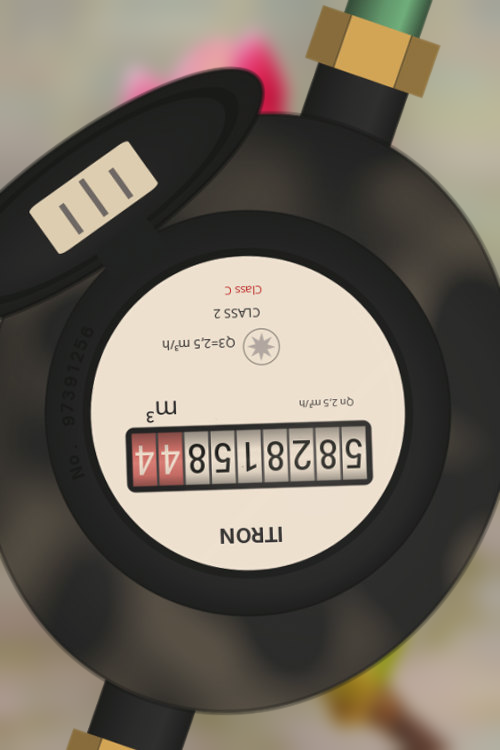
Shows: 5828158.44,m³
